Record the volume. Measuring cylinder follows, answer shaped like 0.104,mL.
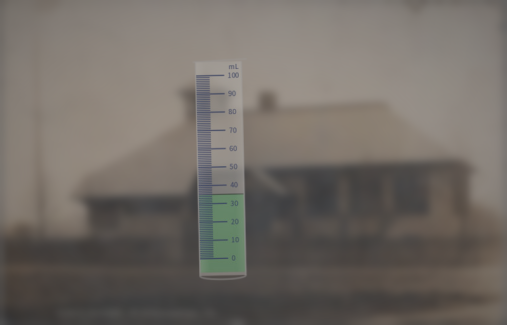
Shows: 35,mL
